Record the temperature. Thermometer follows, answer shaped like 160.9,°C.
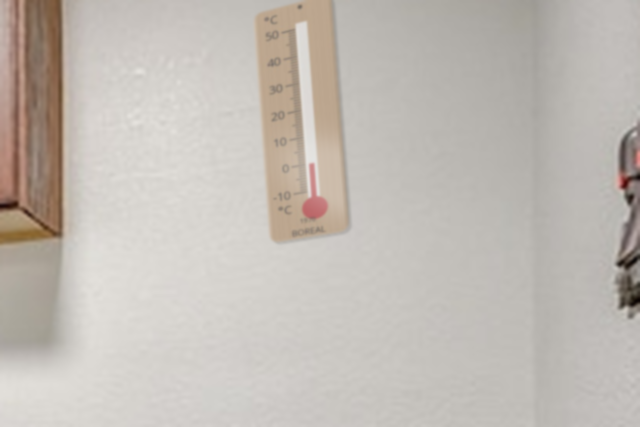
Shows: 0,°C
